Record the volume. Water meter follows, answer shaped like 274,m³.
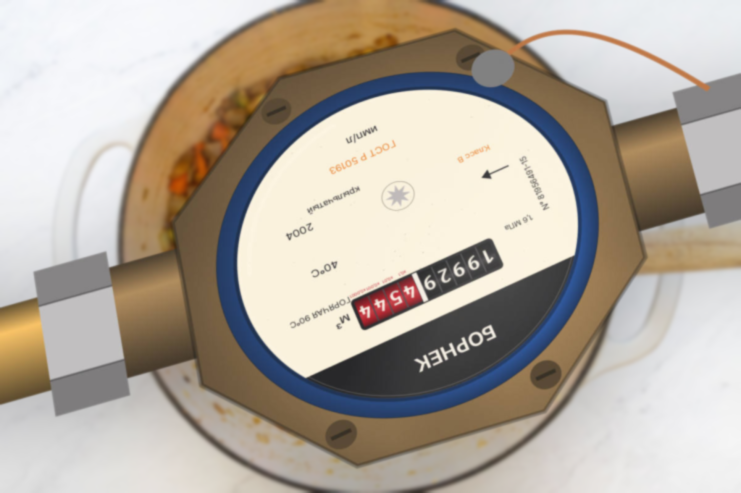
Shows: 19929.4544,m³
